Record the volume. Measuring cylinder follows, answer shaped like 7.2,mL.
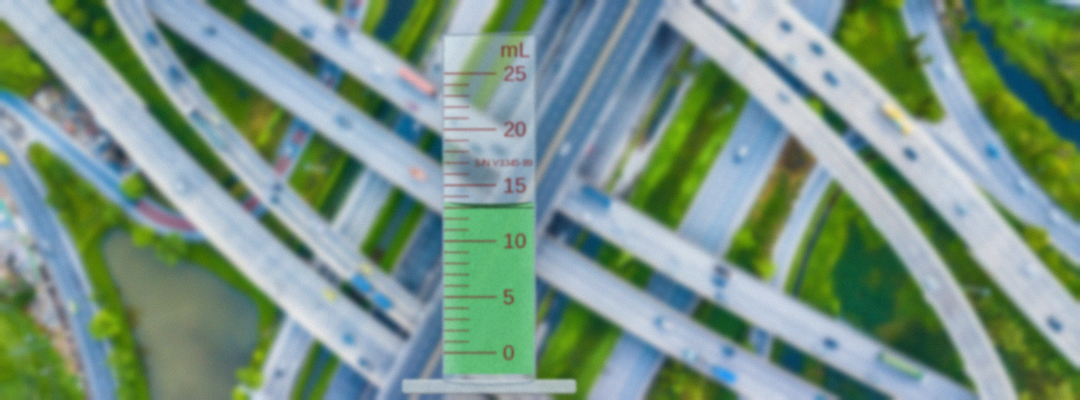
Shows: 13,mL
